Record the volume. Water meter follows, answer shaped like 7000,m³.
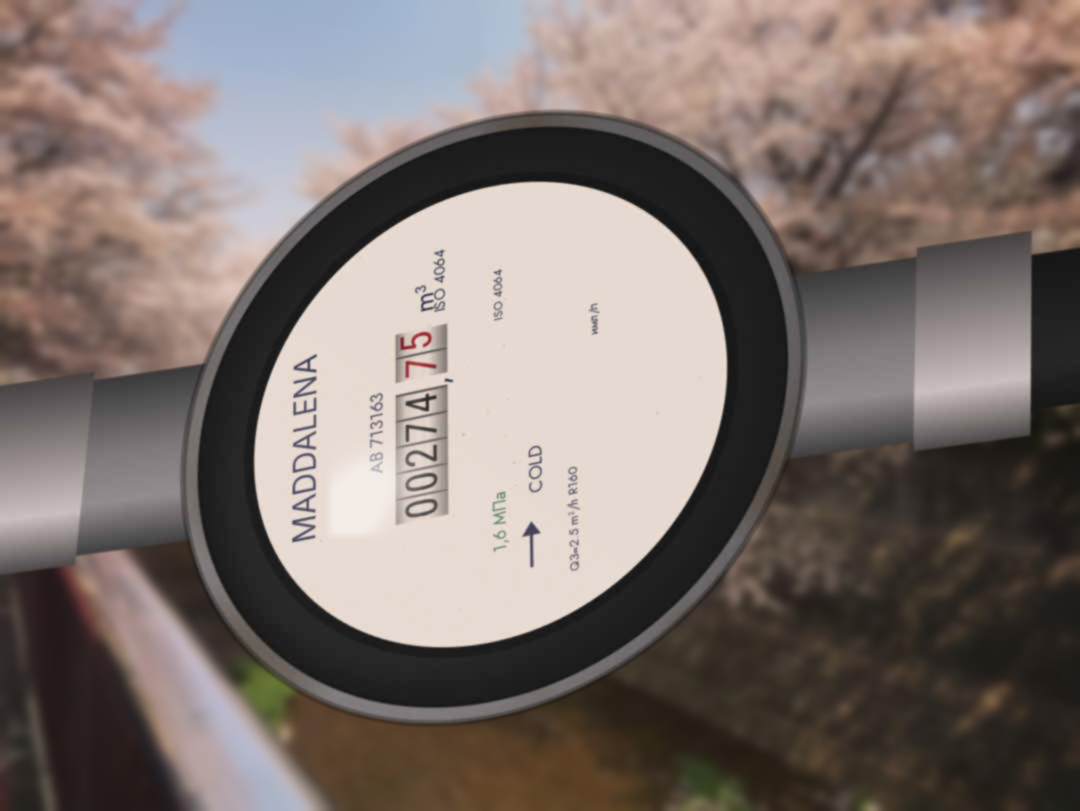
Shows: 274.75,m³
